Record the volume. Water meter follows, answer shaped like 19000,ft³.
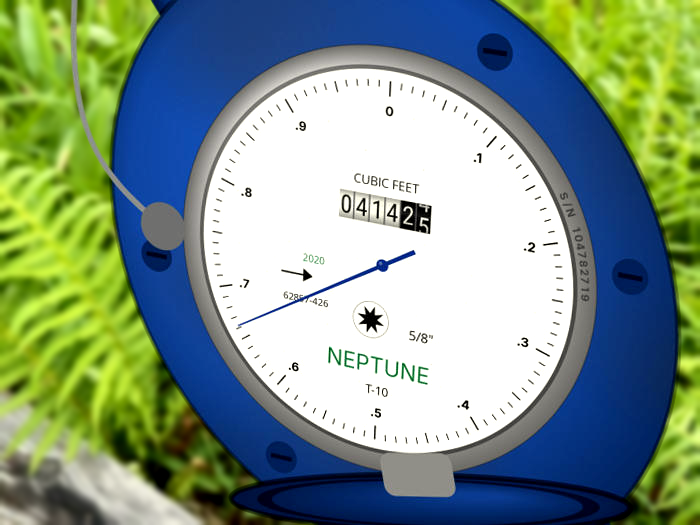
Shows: 41424.66,ft³
